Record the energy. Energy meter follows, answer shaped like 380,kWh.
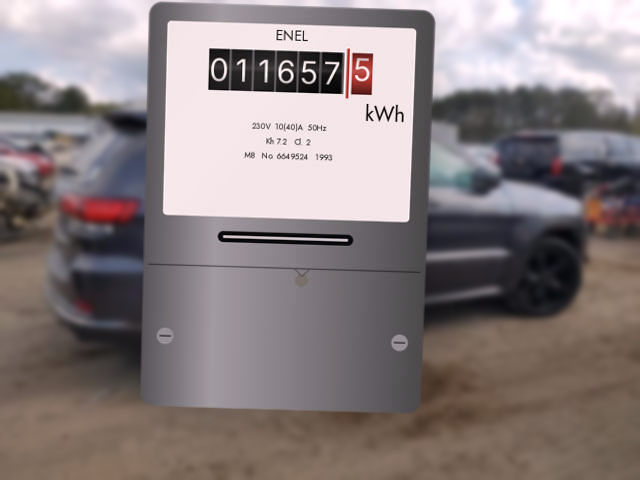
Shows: 11657.5,kWh
